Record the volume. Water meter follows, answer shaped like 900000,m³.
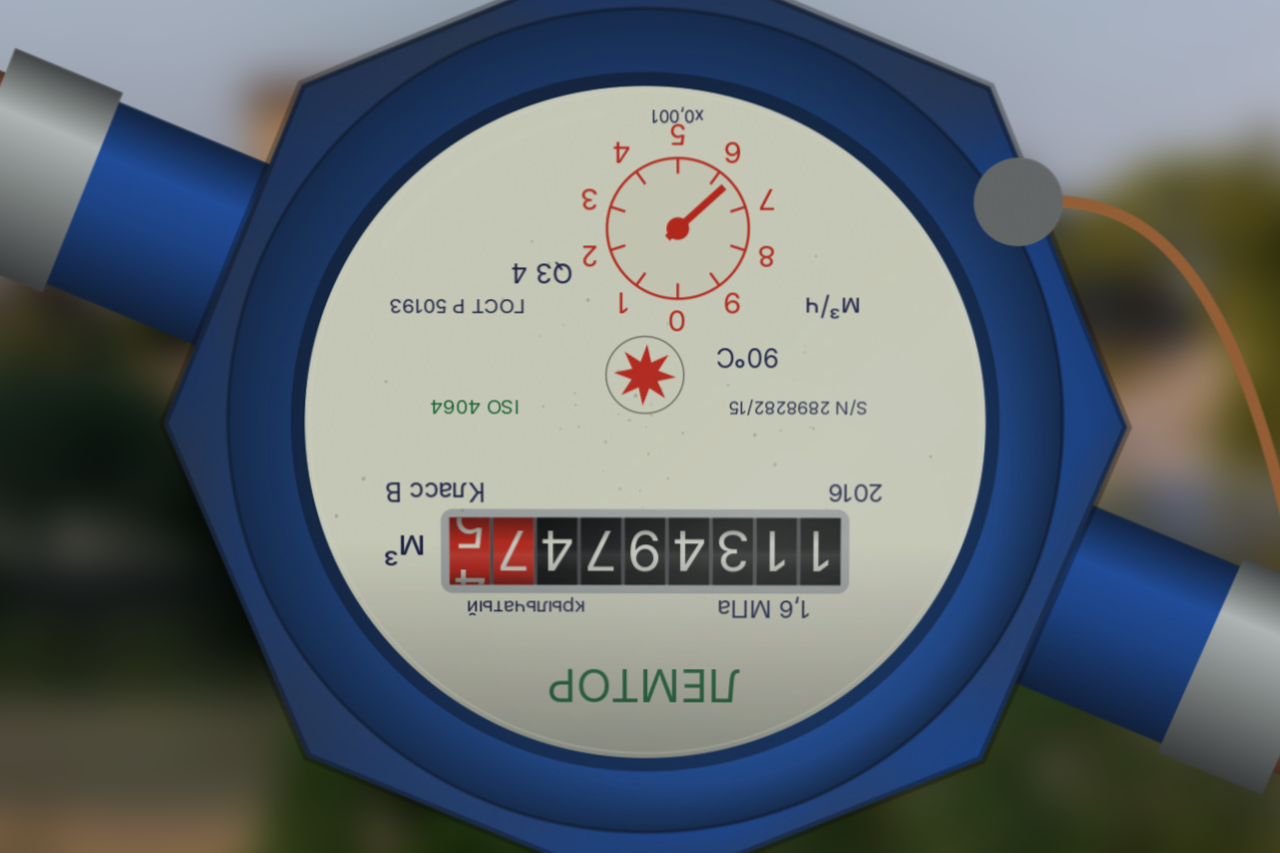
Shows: 1134974.746,m³
